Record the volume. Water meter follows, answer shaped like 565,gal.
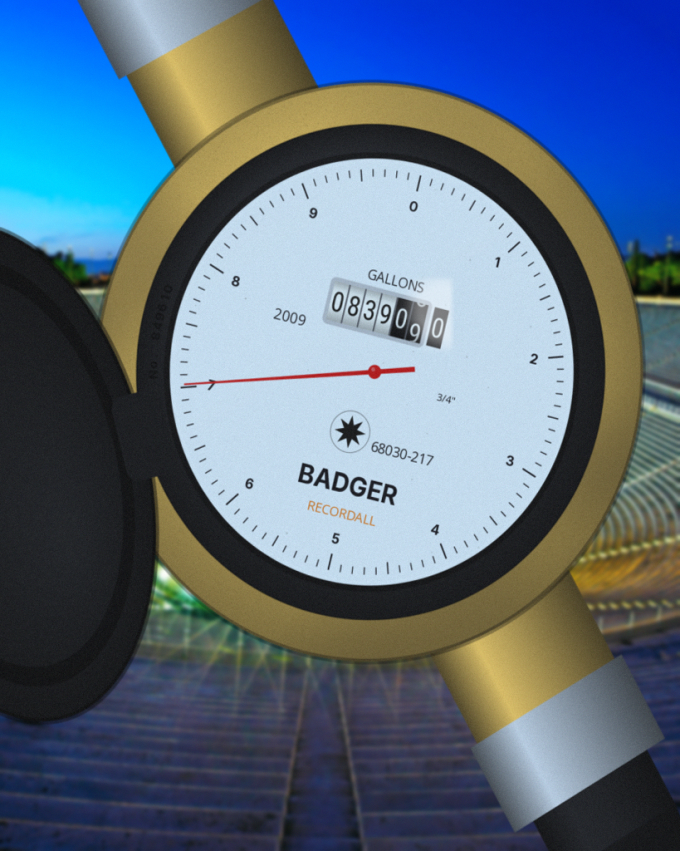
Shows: 839087.0,gal
